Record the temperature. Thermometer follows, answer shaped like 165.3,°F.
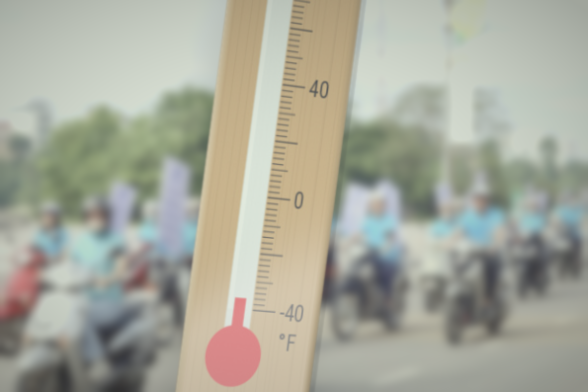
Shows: -36,°F
